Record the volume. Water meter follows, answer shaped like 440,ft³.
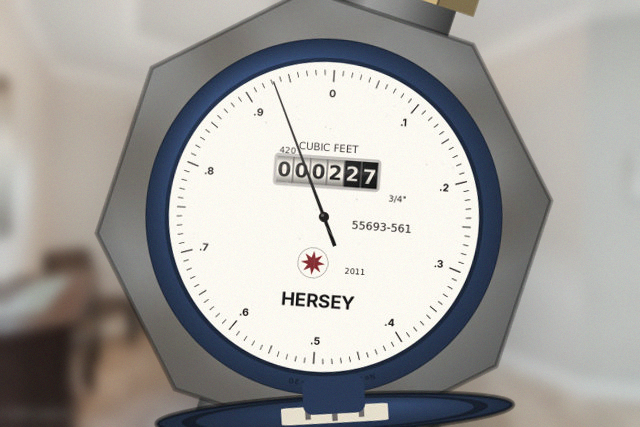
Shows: 226.93,ft³
